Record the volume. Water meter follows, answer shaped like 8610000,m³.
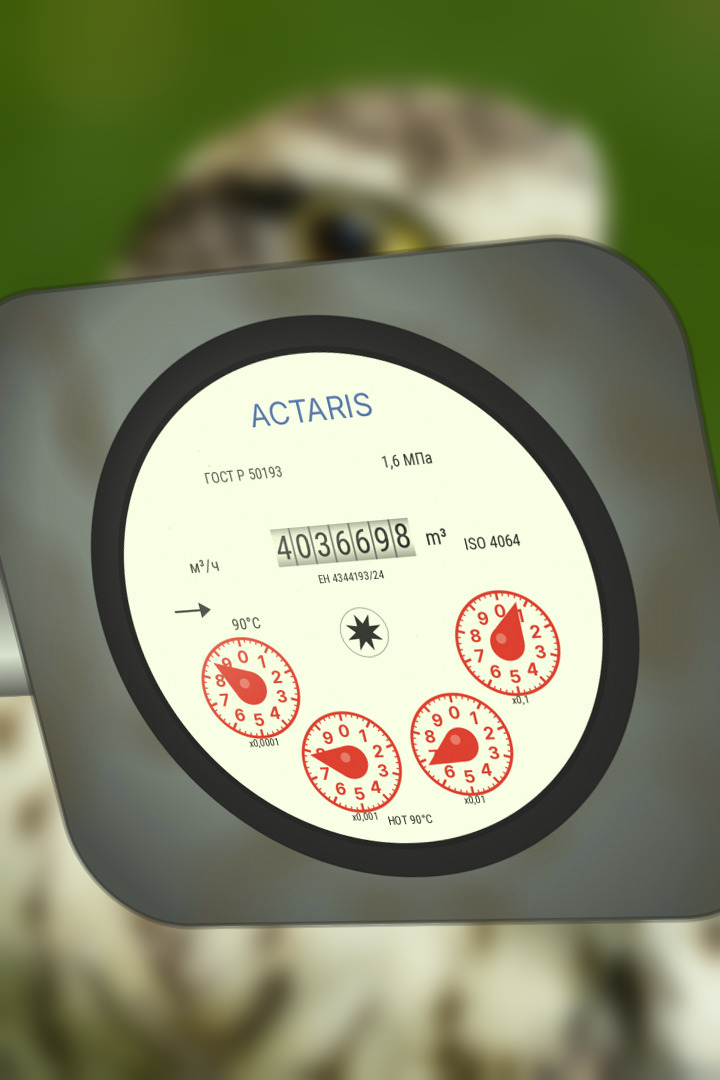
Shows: 4036698.0678,m³
